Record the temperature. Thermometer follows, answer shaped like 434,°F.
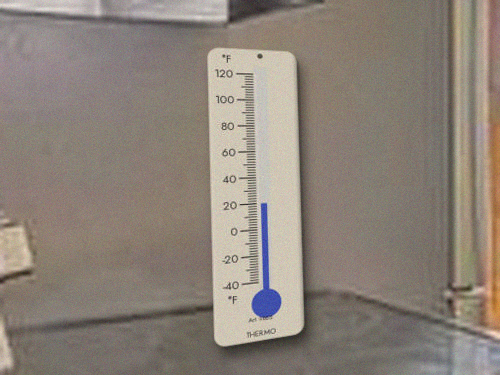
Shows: 20,°F
